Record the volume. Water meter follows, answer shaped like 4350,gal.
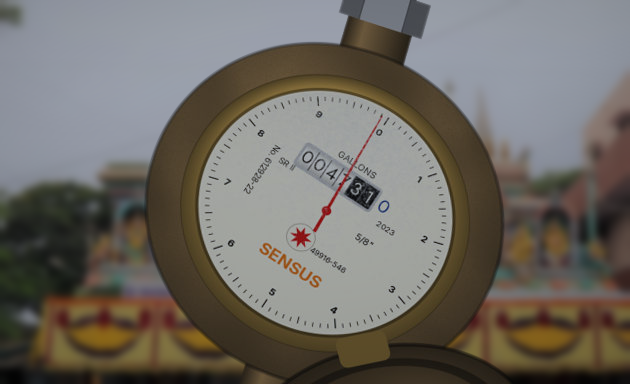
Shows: 47309.9,gal
